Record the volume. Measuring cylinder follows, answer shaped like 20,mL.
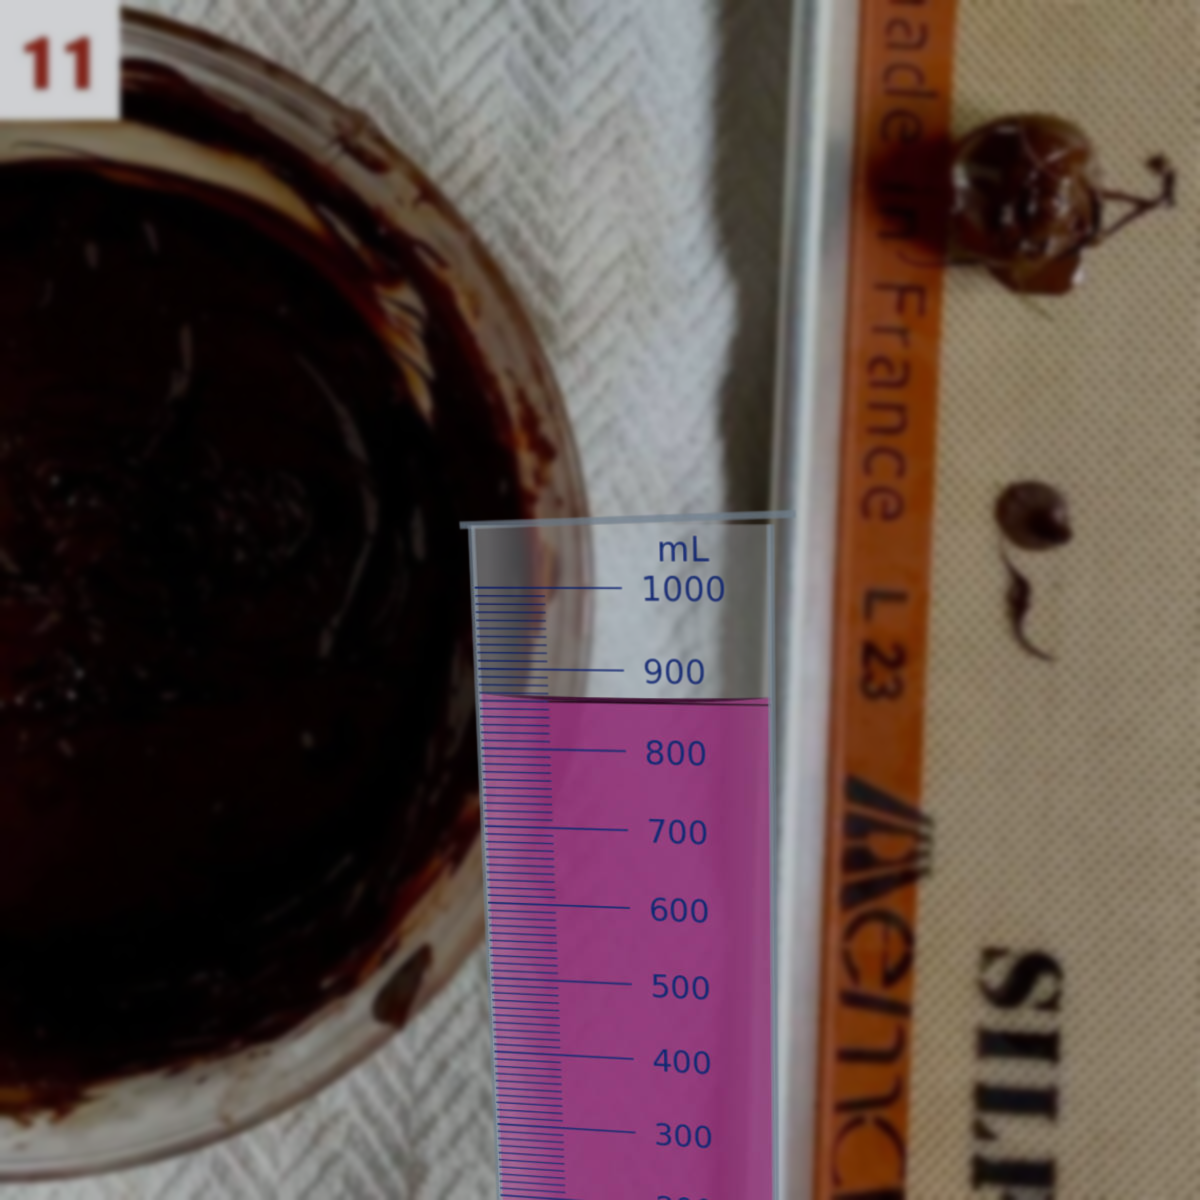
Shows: 860,mL
